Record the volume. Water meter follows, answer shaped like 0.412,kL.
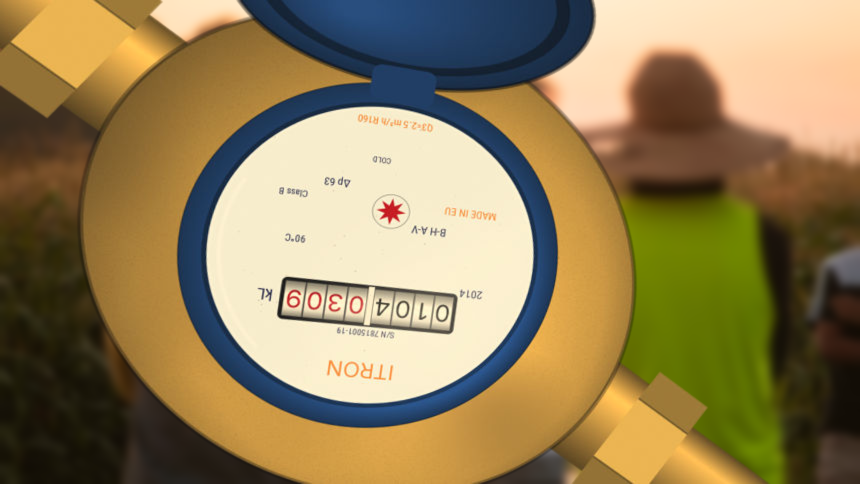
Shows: 104.0309,kL
